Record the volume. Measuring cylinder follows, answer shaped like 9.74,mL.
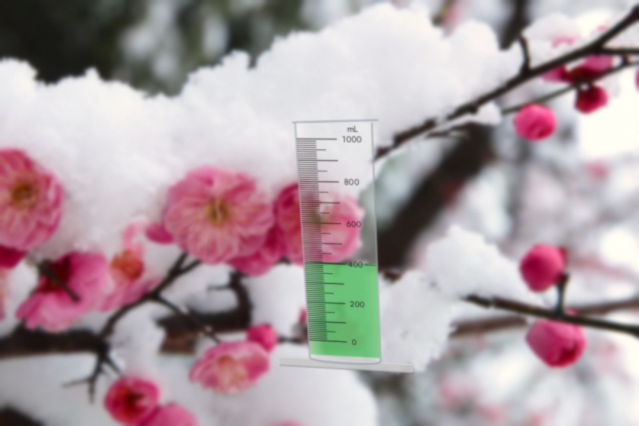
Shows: 400,mL
